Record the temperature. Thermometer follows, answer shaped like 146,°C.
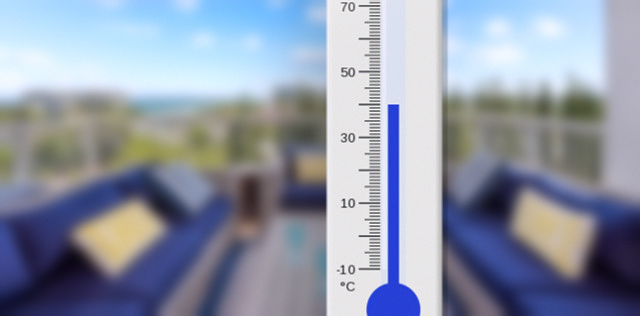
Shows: 40,°C
